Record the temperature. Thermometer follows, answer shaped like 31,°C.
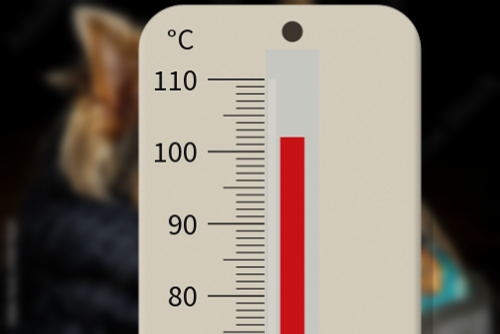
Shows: 102,°C
